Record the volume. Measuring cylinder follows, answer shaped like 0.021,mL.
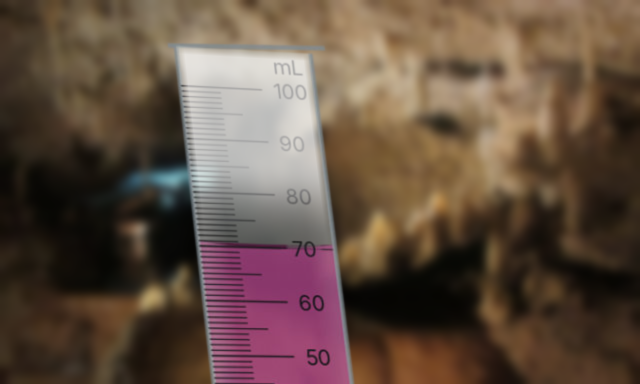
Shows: 70,mL
